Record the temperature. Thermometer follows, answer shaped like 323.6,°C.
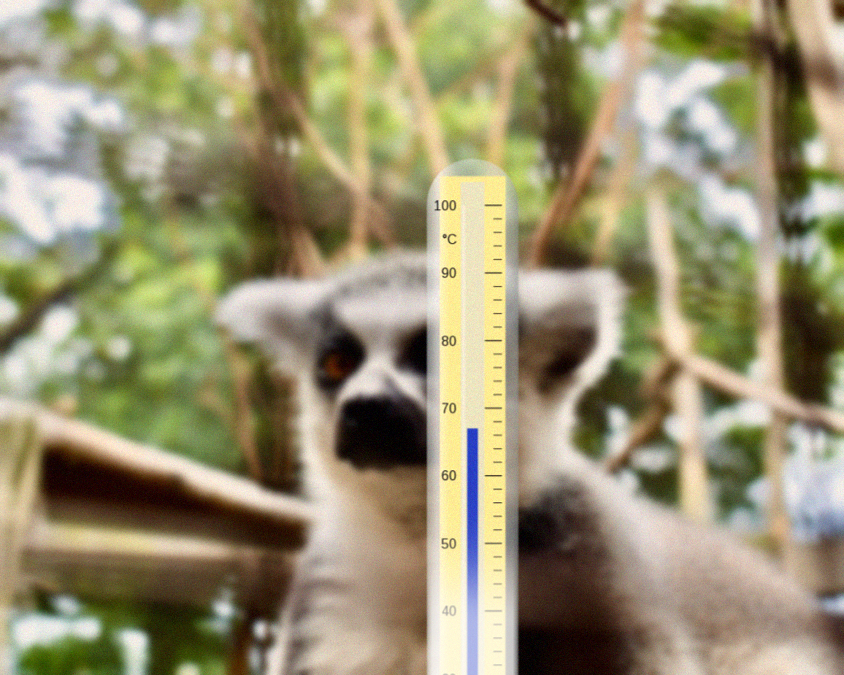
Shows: 67,°C
